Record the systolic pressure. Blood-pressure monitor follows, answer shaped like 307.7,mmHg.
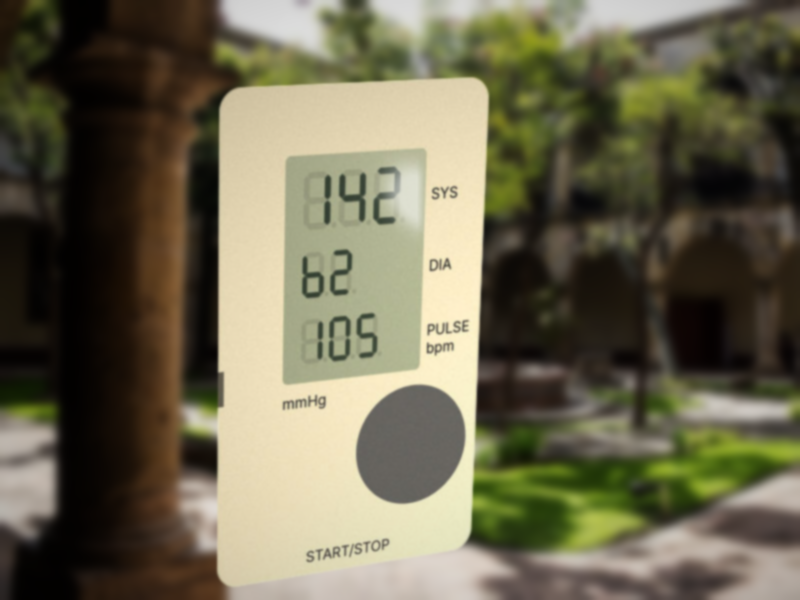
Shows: 142,mmHg
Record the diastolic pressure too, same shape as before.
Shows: 62,mmHg
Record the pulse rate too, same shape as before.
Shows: 105,bpm
